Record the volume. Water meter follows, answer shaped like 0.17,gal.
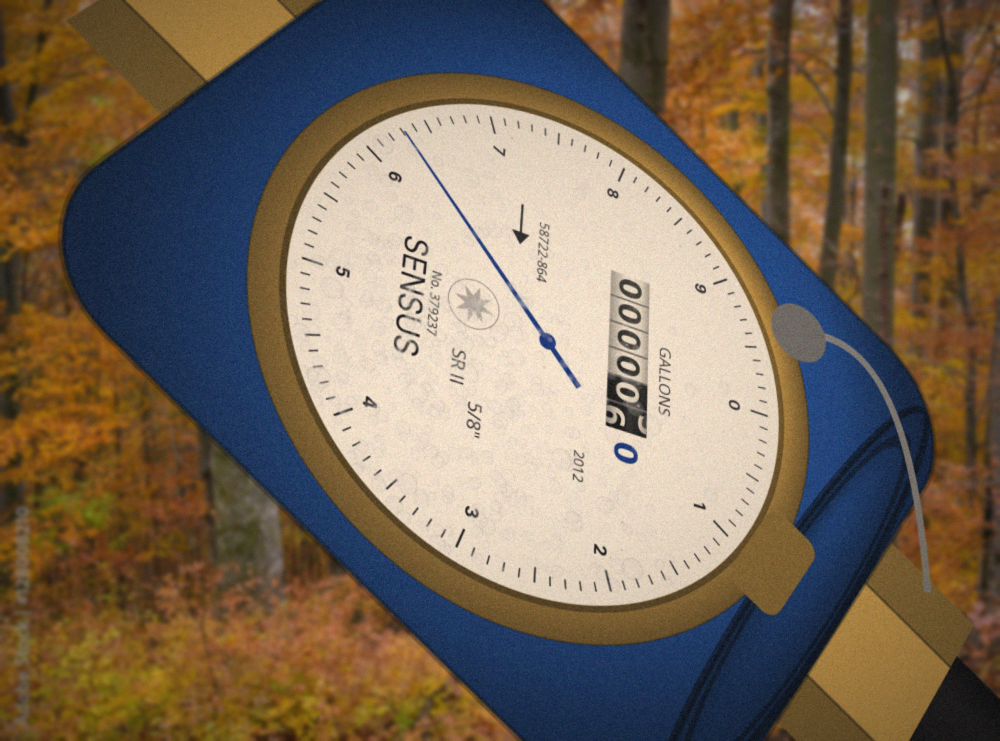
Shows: 56.3,gal
